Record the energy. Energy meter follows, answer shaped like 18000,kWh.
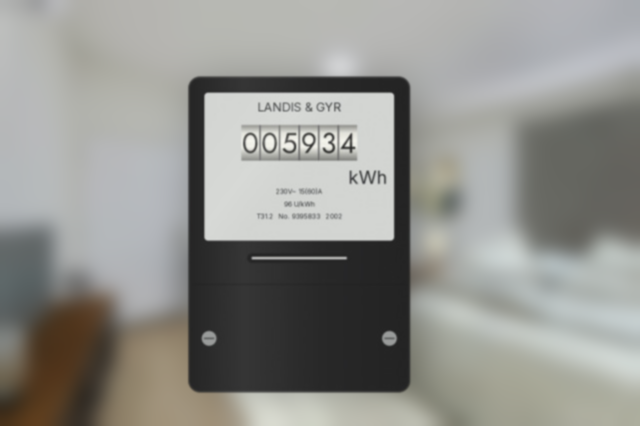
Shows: 5934,kWh
